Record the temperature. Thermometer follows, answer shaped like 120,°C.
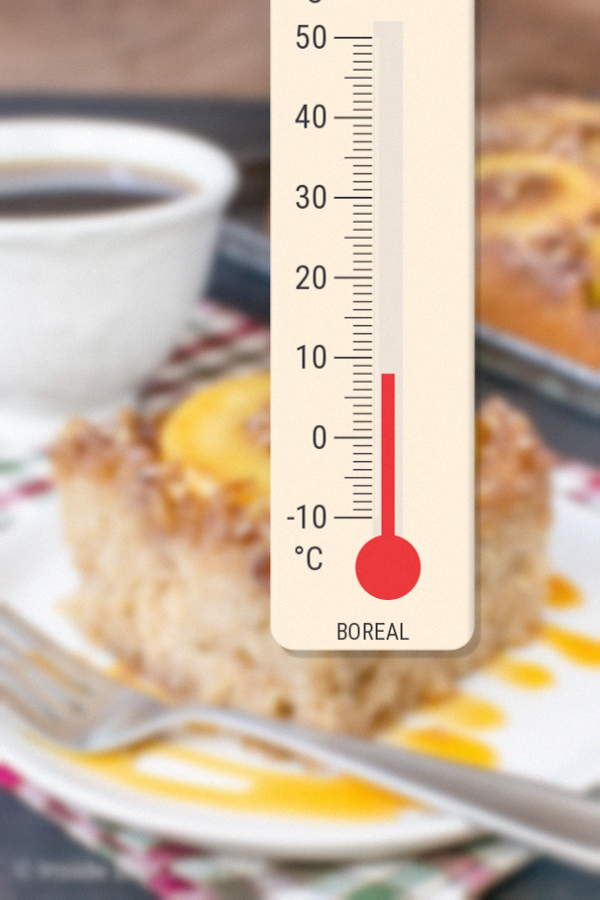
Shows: 8,°C
